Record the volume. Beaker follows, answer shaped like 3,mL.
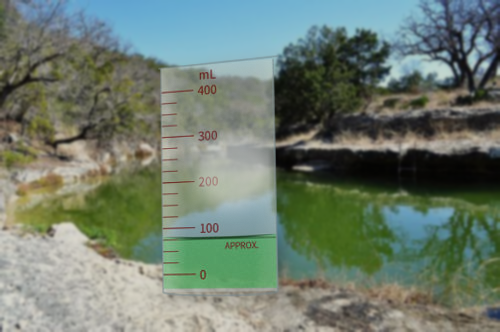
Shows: 75,mL
